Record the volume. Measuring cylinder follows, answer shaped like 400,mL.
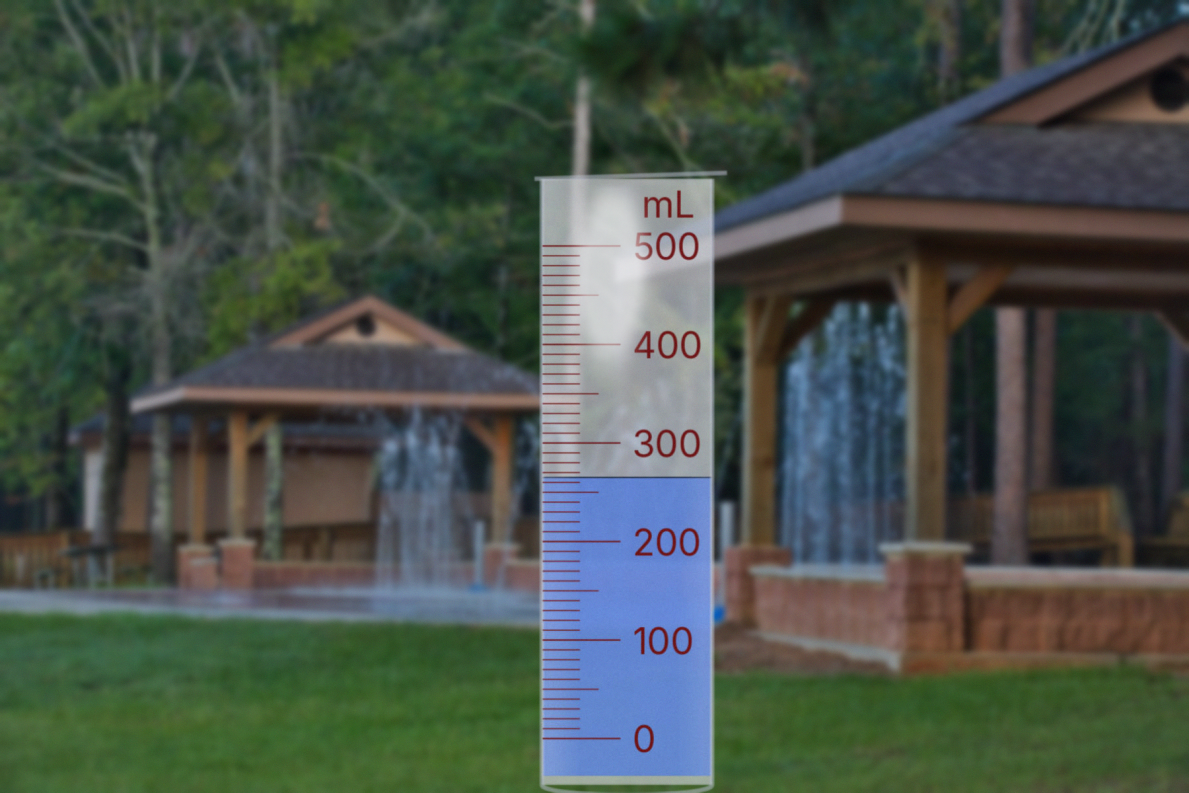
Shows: 265,mL
